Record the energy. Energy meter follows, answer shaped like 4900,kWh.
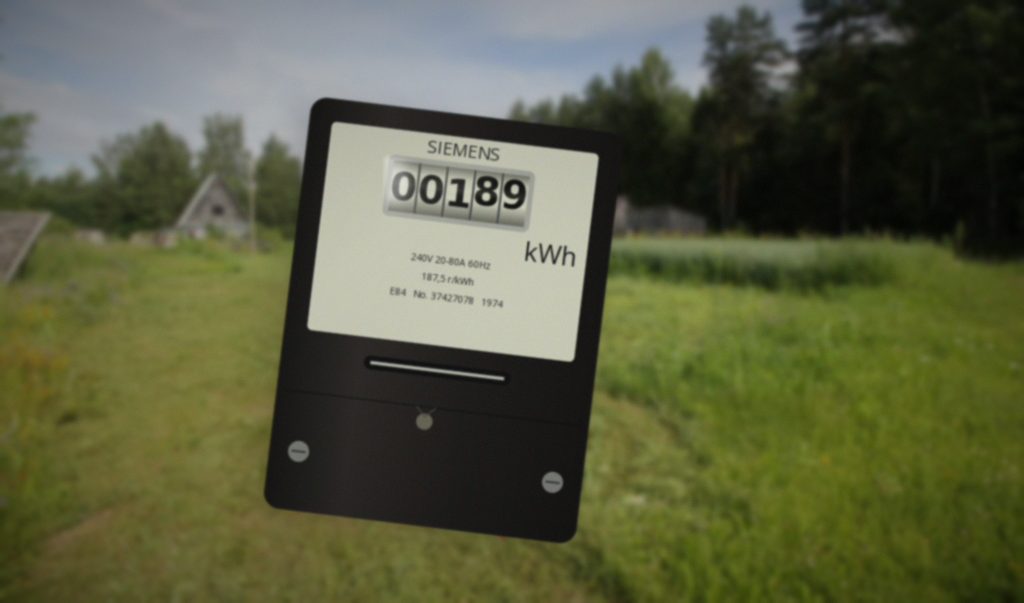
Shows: 189,kWh
